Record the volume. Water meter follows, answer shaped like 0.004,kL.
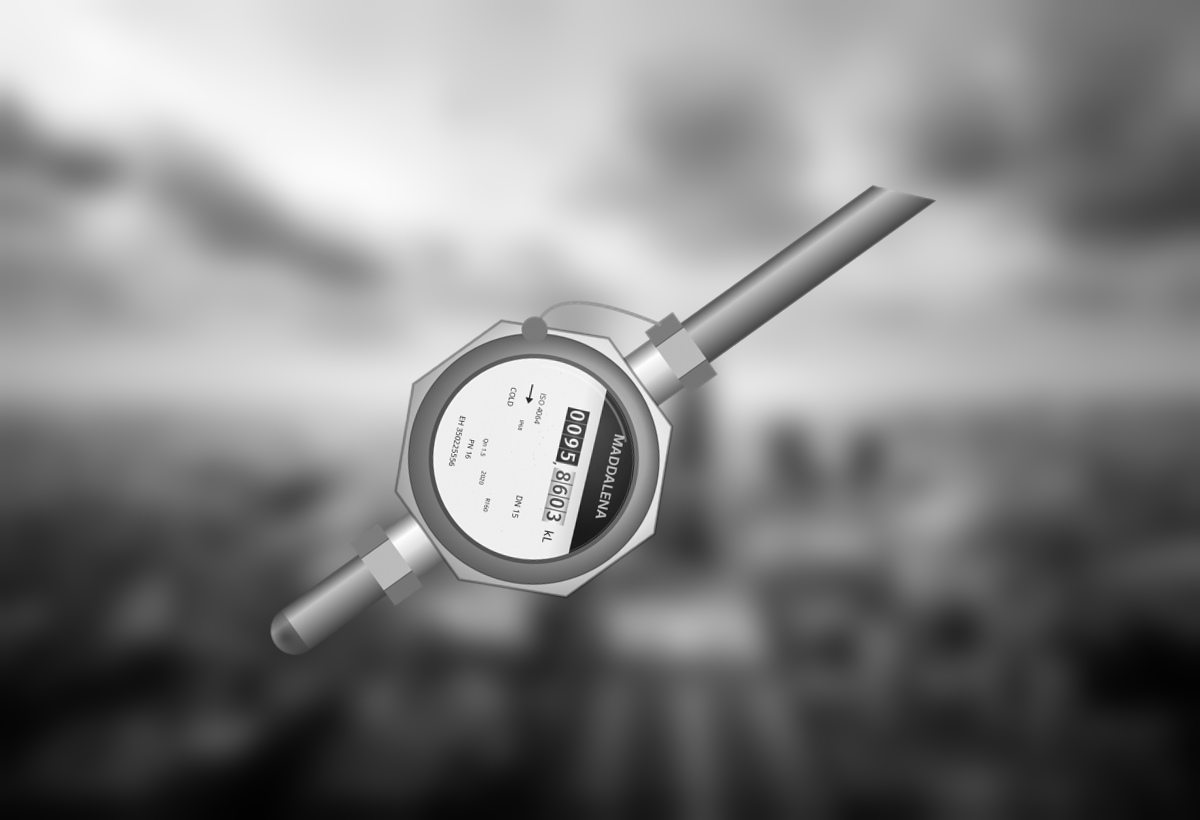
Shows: 95.8603,kL
